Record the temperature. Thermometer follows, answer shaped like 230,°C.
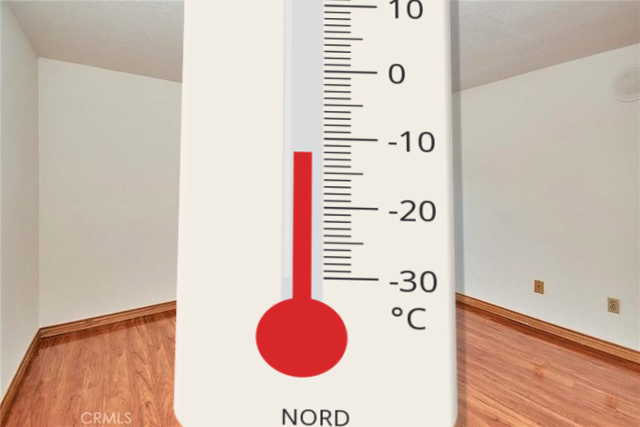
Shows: -12,°C
